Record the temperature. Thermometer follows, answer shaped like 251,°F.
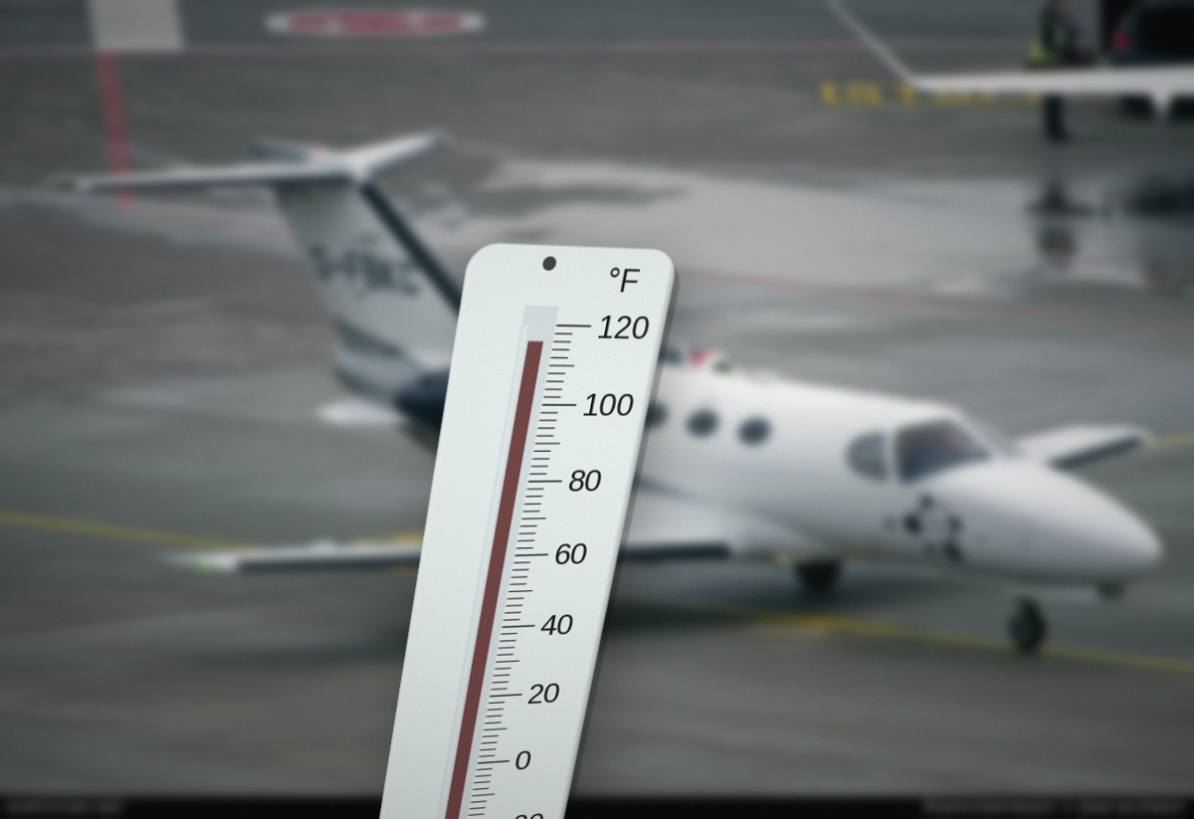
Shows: 116,°F
